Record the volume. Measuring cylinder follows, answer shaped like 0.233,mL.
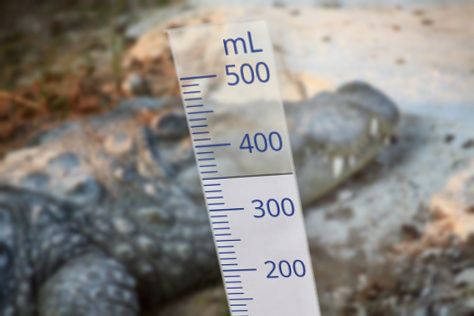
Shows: 350,mL
